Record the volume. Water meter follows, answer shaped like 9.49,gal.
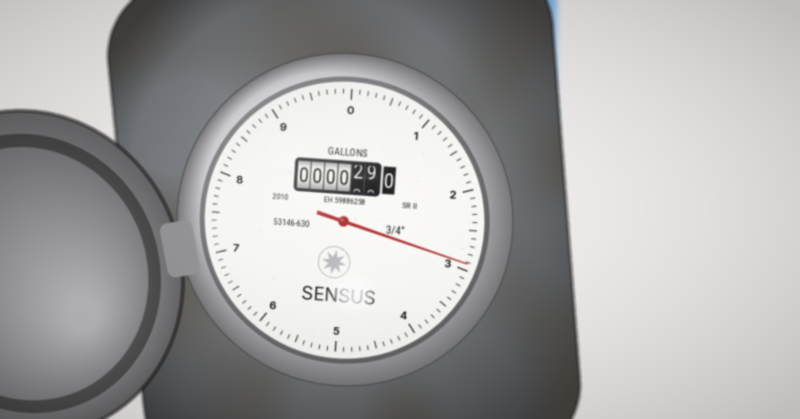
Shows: 292.9,gal
